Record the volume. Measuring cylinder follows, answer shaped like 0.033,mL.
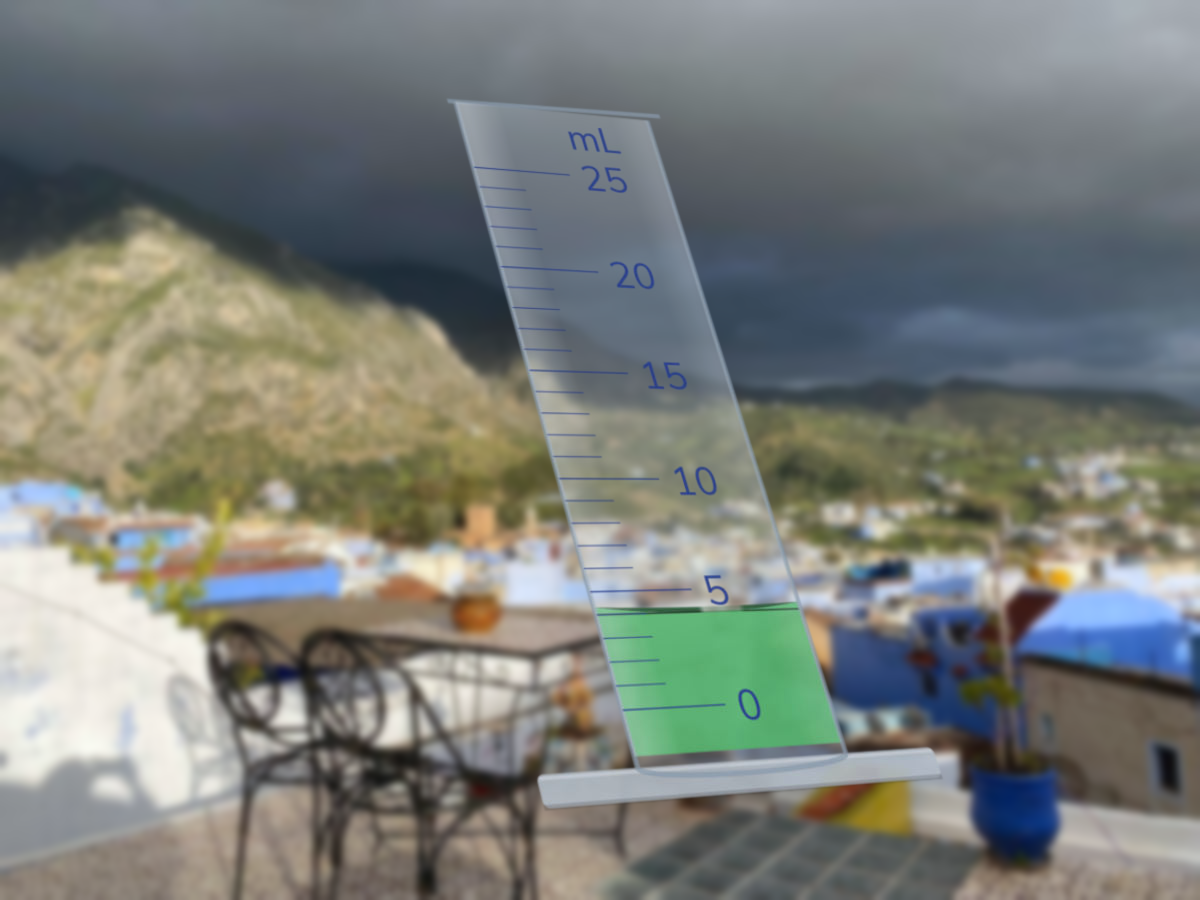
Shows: 4,mL
